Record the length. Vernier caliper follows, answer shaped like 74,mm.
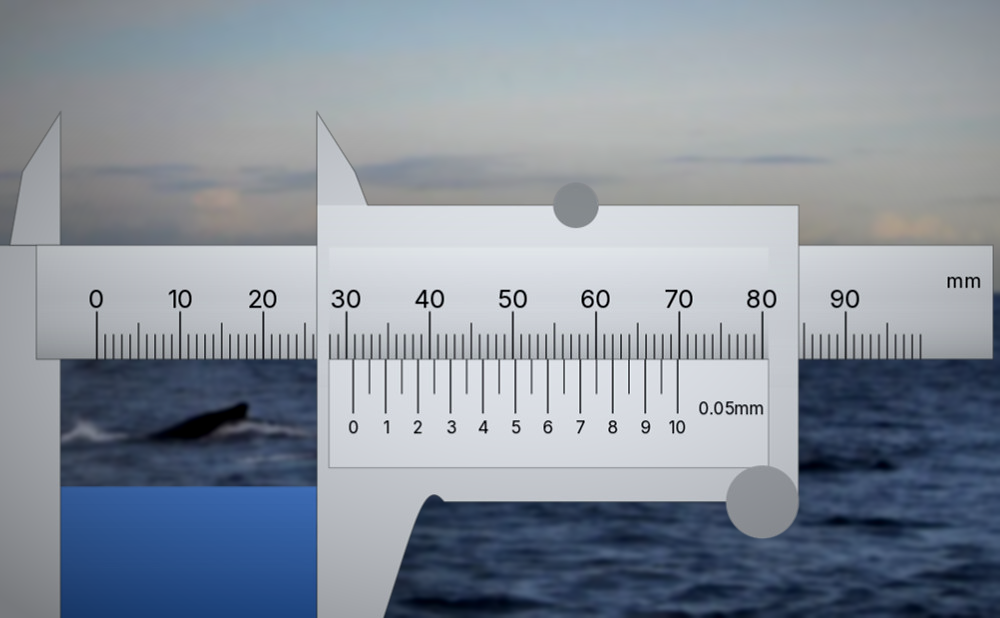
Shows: 30.8,mm
